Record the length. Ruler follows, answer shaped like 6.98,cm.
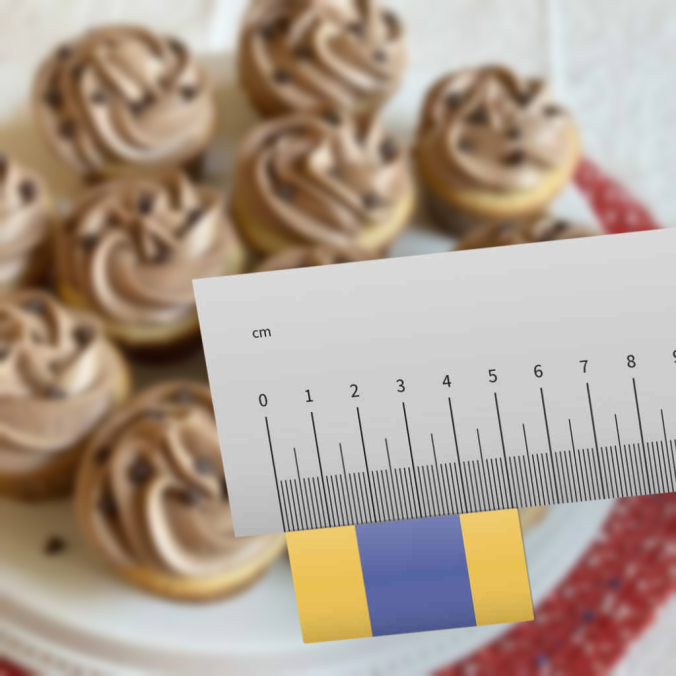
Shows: 5.1,cm
